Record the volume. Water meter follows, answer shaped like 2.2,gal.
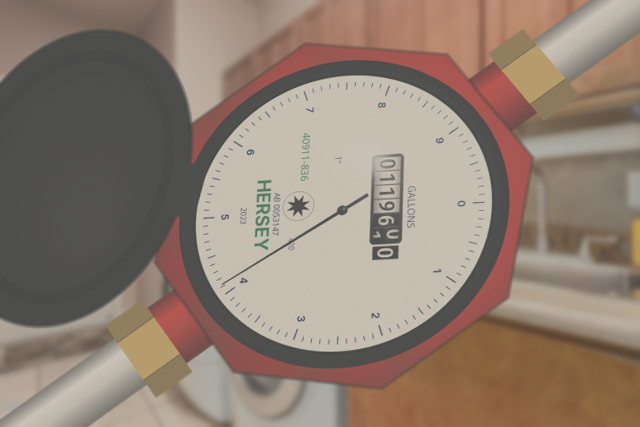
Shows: 119604.1,gal
